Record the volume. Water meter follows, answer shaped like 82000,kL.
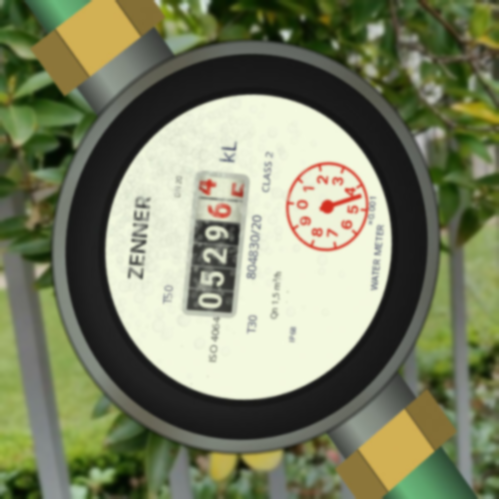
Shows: 529.644,kL
